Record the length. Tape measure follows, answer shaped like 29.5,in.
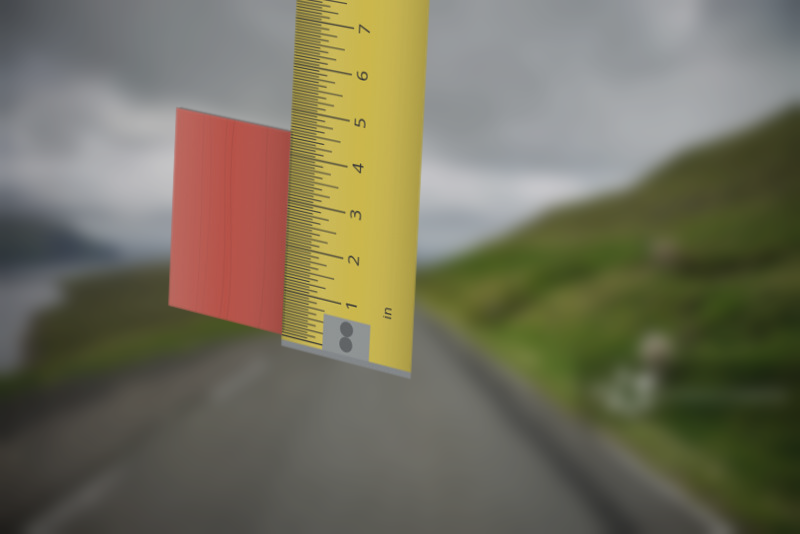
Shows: 4.5,in
